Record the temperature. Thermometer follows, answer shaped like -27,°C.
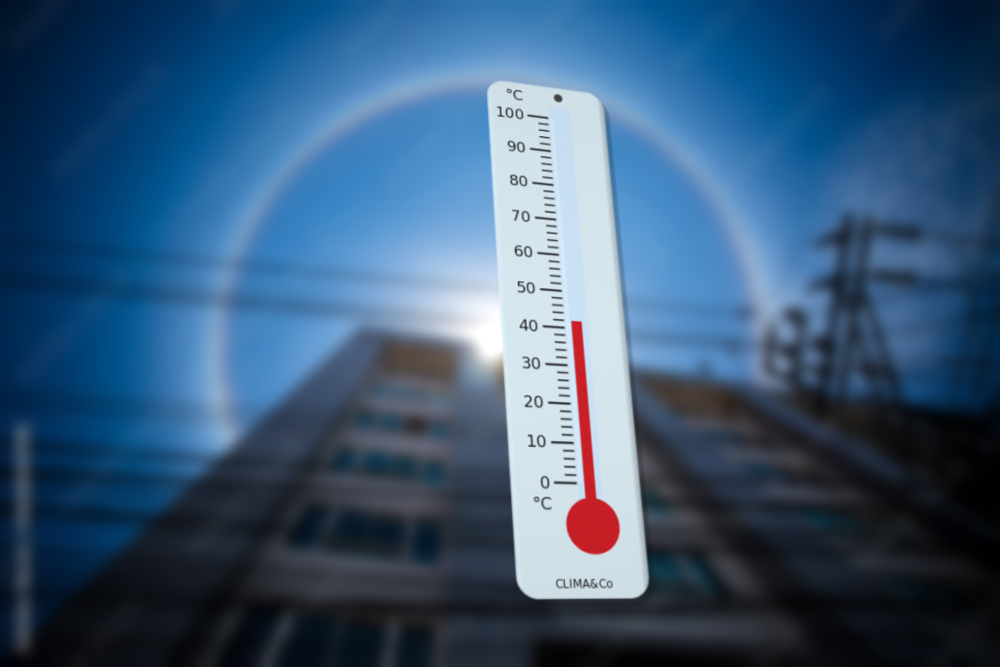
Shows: 42,°C
